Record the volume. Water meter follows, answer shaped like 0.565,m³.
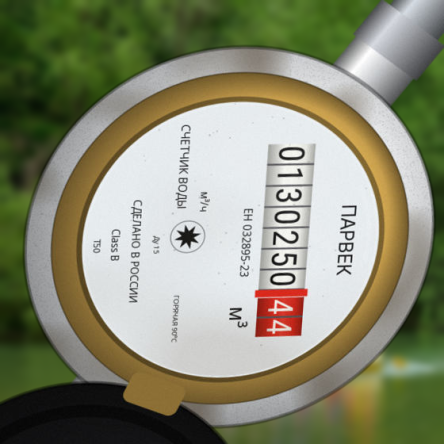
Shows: 130250.44,m³
